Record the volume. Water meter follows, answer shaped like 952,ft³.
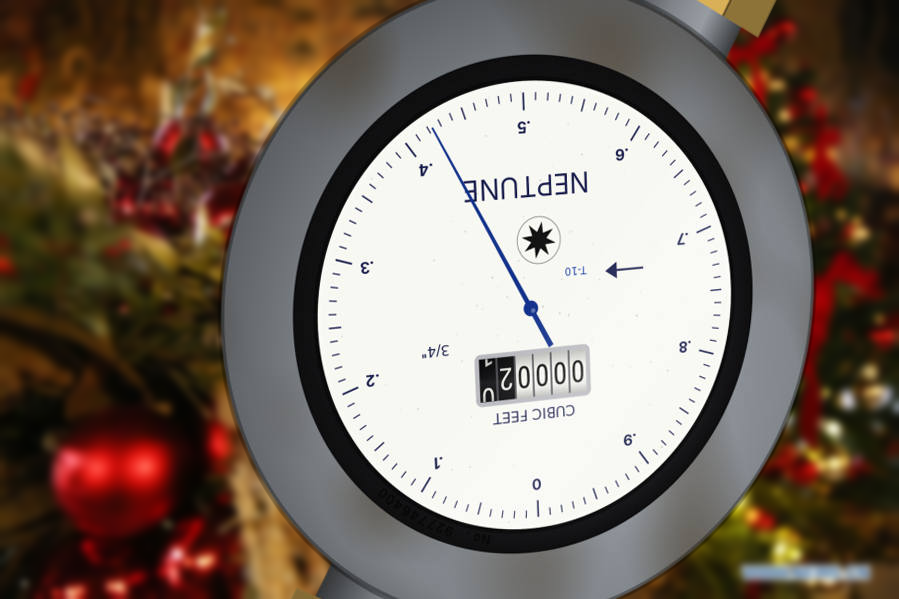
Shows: 20.42,ft³
